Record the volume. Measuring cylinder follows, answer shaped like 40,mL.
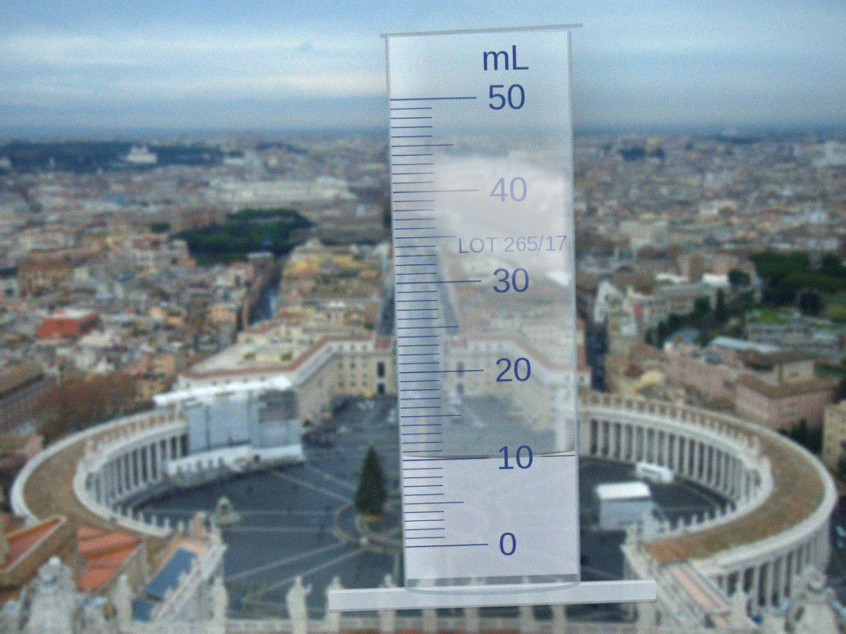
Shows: 10,mL
